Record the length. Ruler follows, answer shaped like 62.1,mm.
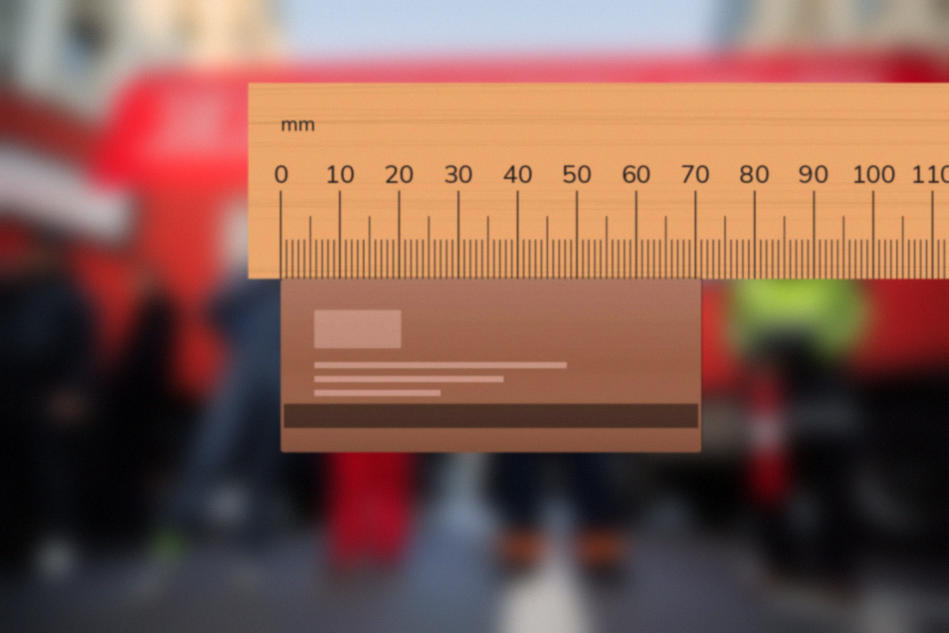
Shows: 71,mm
